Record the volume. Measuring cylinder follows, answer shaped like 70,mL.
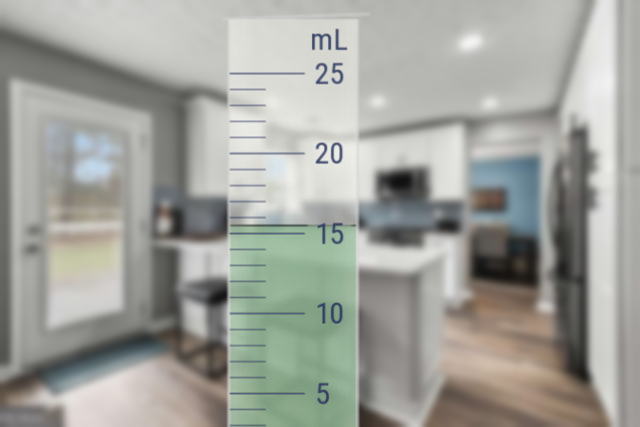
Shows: 15.5,mL
